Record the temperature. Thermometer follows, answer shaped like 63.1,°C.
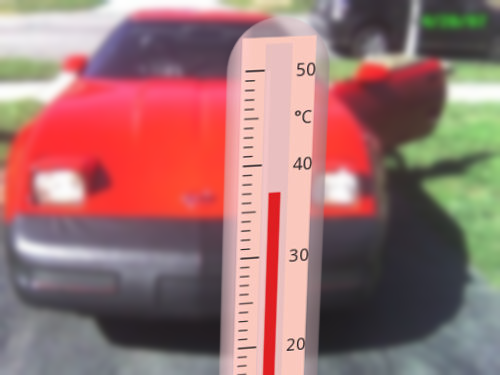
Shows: 37,°C
